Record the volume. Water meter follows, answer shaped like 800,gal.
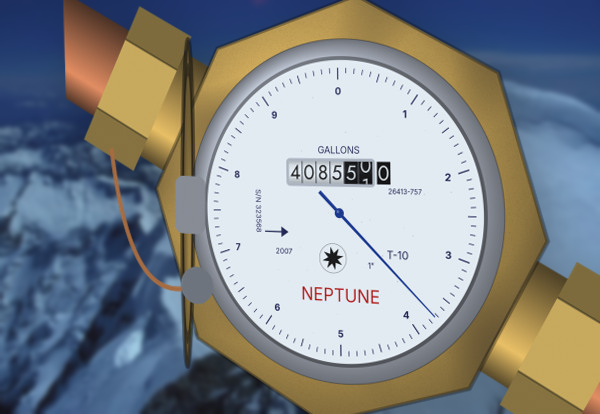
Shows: 4085503.7,gal
